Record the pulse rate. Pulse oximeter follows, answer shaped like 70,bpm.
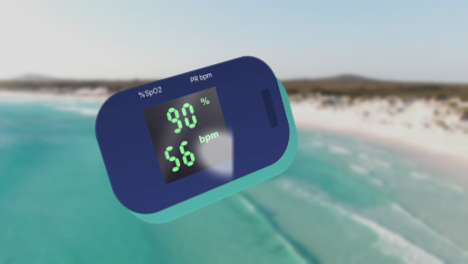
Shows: 56,bpm
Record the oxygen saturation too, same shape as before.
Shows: 90,%
